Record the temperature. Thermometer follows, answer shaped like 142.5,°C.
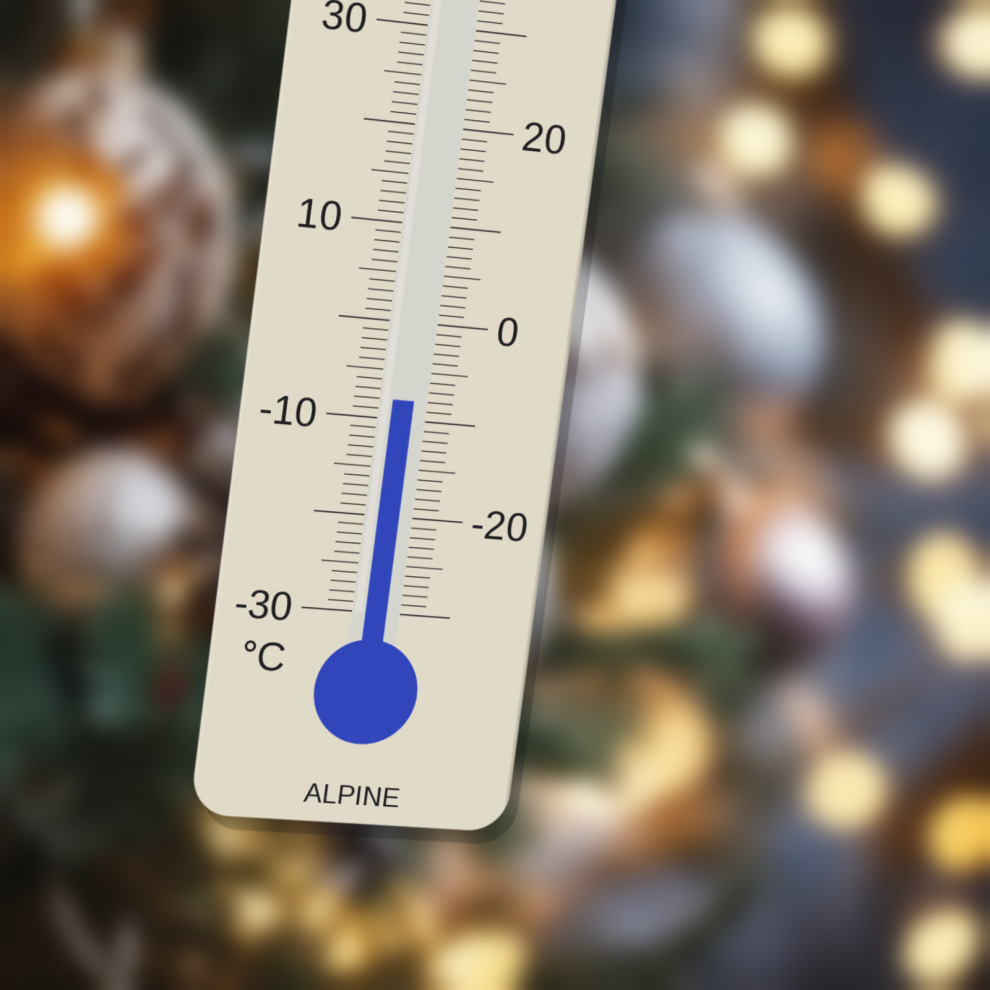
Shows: -8,°C
